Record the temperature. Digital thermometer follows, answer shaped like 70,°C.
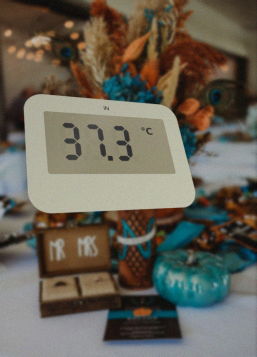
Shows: 37.3,°C
